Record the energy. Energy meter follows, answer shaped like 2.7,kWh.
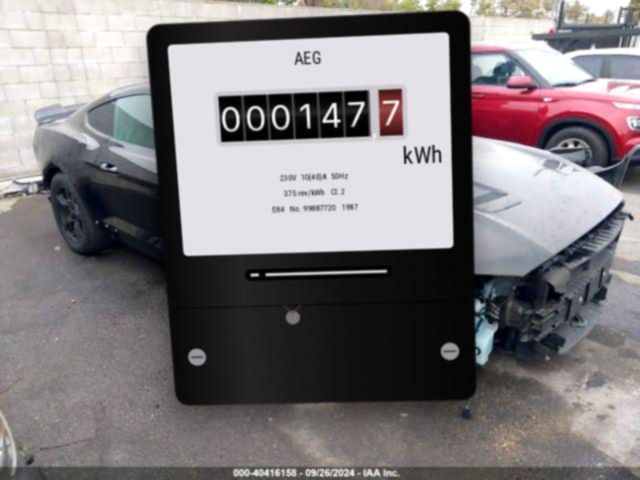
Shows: 147.7,kWh
